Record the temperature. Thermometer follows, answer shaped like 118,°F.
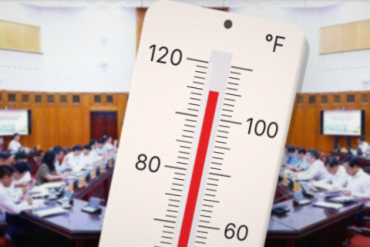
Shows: 110,°F
